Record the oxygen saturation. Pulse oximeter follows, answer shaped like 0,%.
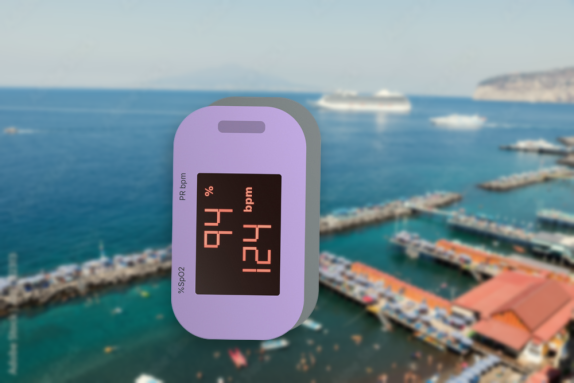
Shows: 94,%
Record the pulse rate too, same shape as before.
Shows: 124,bpm
